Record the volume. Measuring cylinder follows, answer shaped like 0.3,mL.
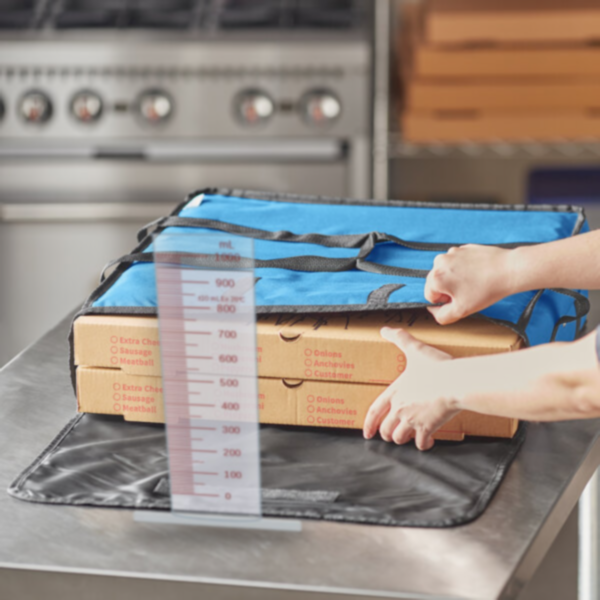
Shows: 950,mL
